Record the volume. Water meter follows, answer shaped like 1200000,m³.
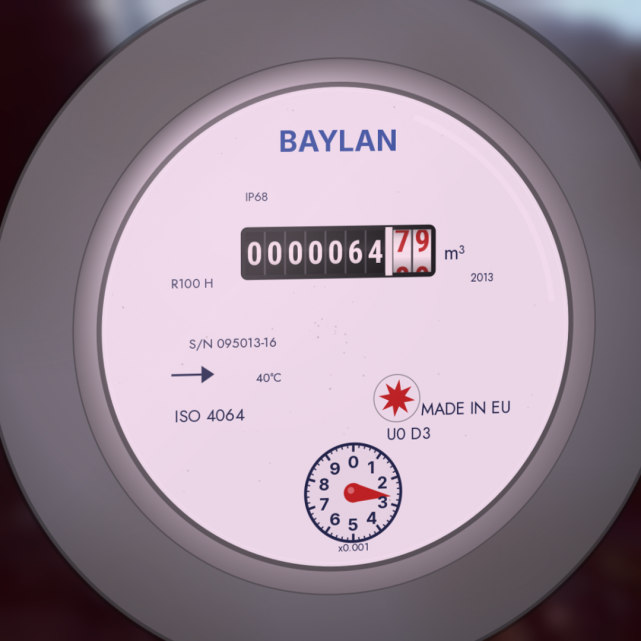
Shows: 64.792,m³
